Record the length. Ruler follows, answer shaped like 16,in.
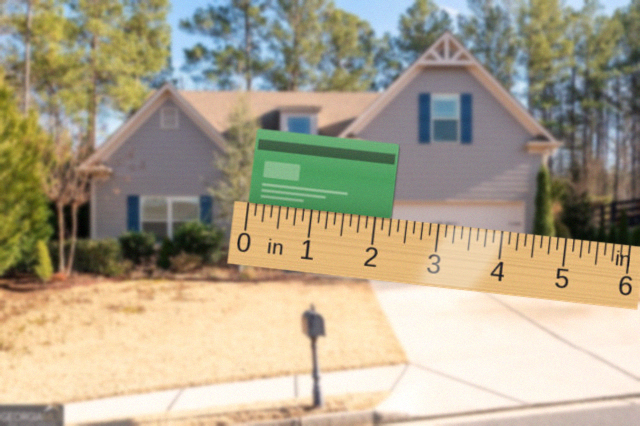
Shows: 2.25,in
